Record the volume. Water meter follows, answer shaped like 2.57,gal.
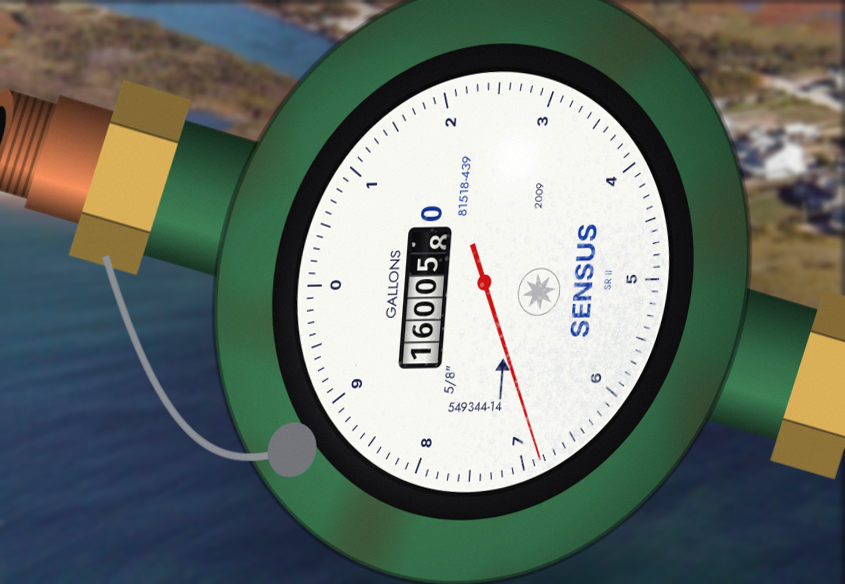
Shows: 1600576.8,gal
